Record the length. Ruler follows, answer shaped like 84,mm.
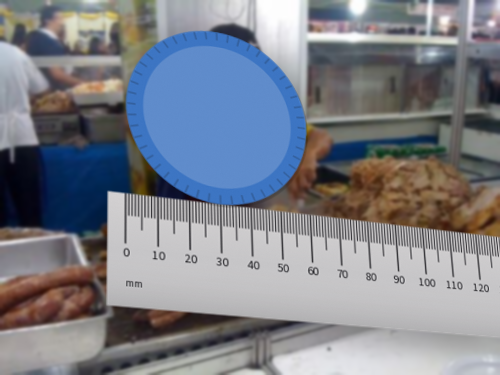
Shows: 60,mm
